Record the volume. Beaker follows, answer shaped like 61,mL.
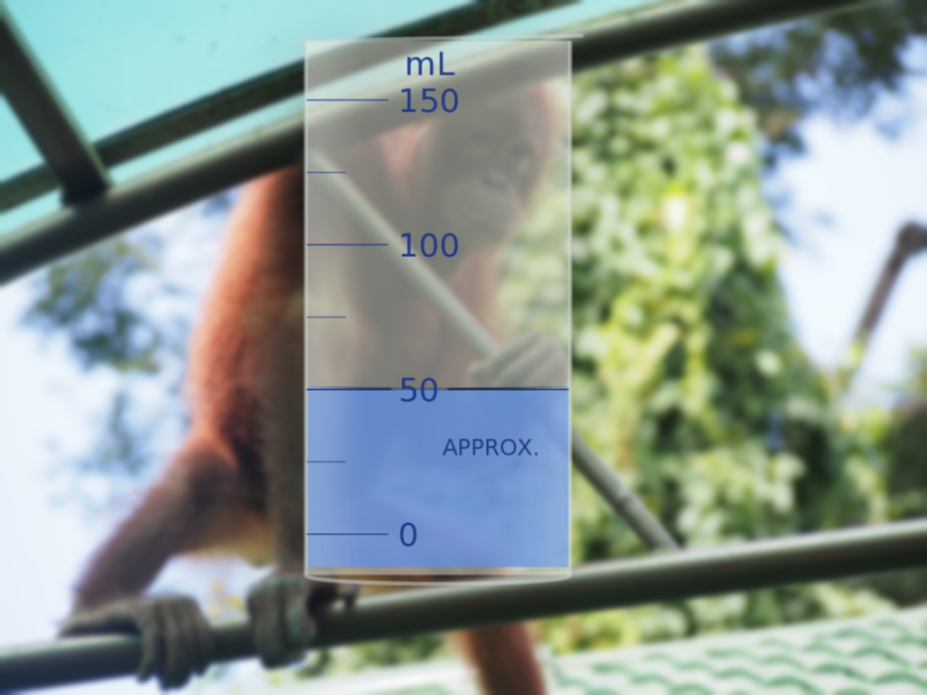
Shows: 50,mL
